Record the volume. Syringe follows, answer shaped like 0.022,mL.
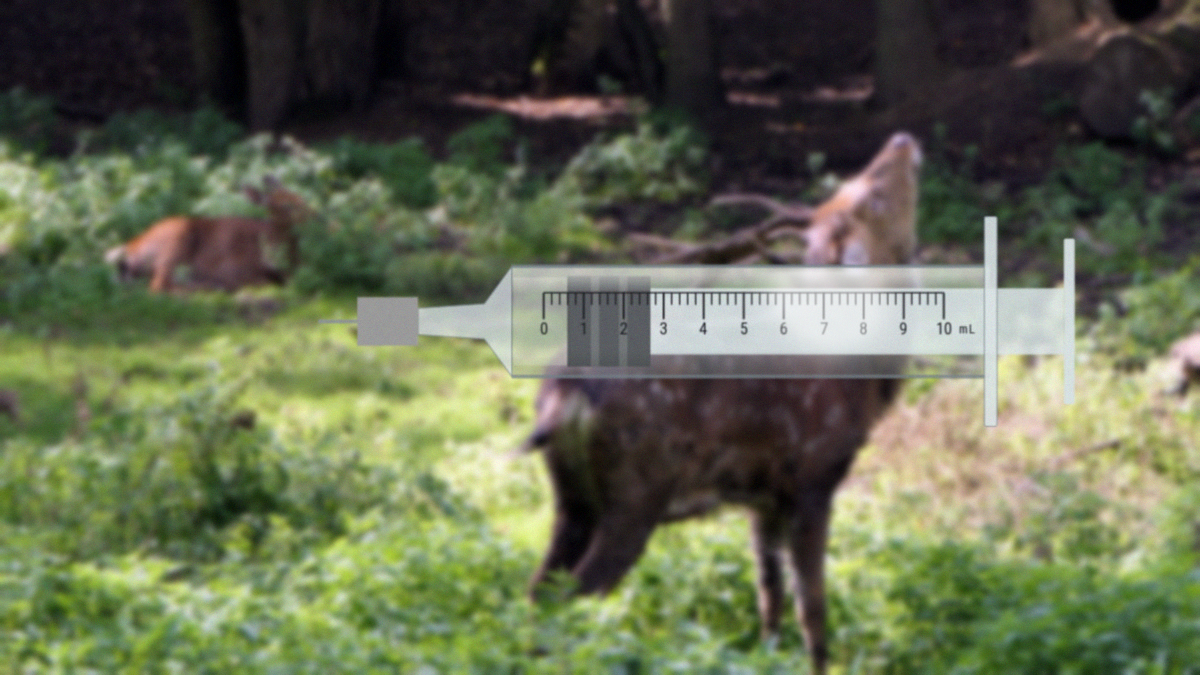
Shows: 0.6,mL
